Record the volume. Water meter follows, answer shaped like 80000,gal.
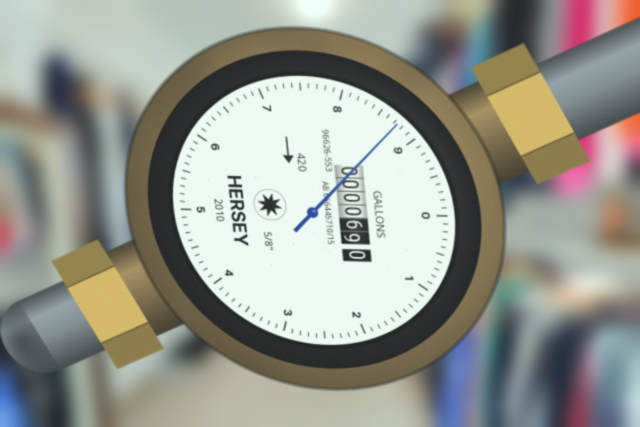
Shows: 688.7,gal
